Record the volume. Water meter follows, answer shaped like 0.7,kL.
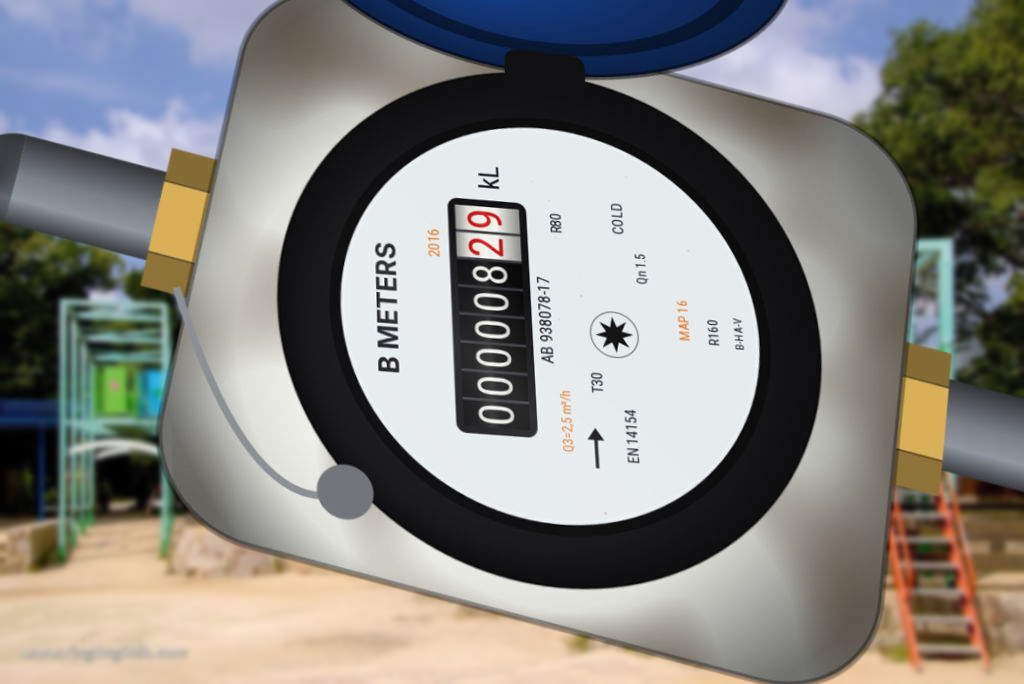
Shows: 8.29,kL
